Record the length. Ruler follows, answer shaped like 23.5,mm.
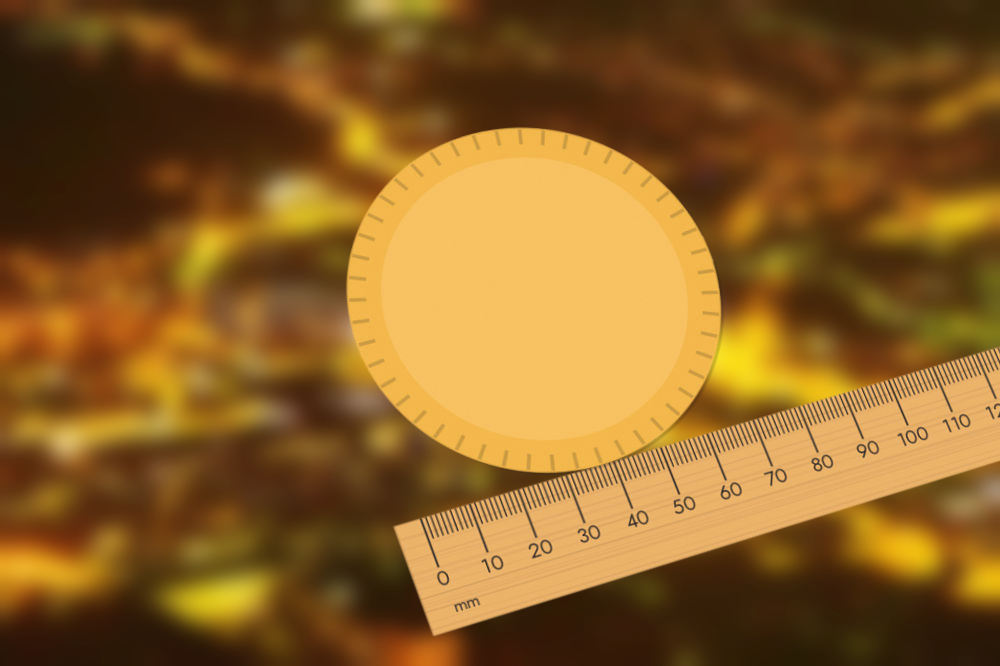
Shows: 75,mm
